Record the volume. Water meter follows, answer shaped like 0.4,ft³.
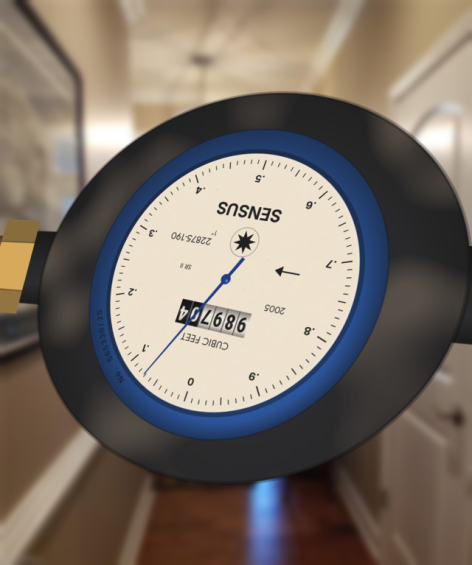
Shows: 989704.07,ft³
